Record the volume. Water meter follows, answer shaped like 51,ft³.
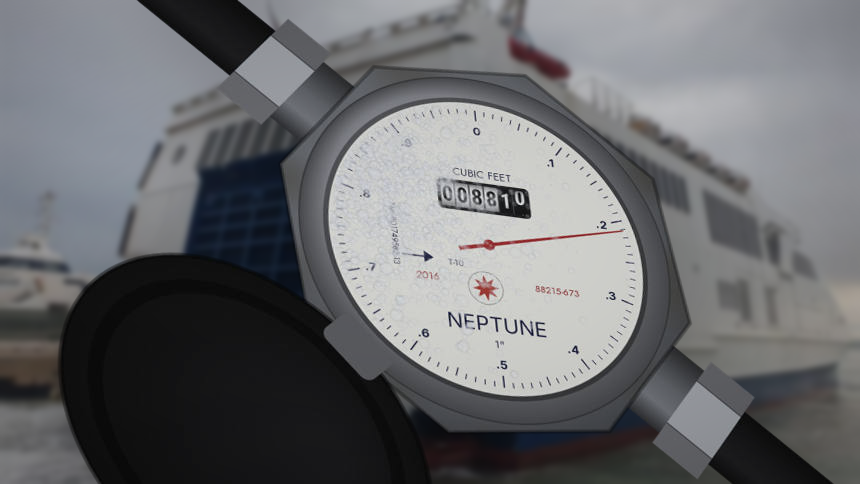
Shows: 8810.21,ft³
